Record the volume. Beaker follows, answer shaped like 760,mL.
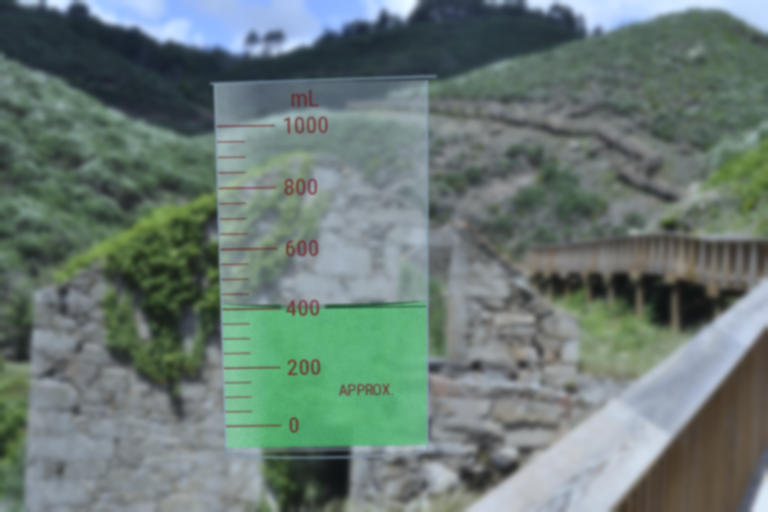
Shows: 400,mL
